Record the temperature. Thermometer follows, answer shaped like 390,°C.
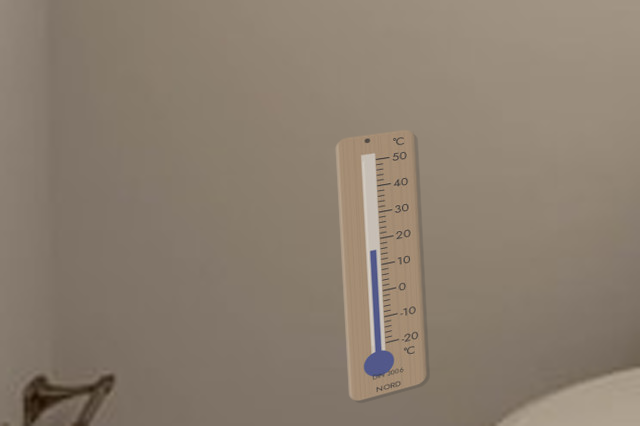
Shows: 16,°C
